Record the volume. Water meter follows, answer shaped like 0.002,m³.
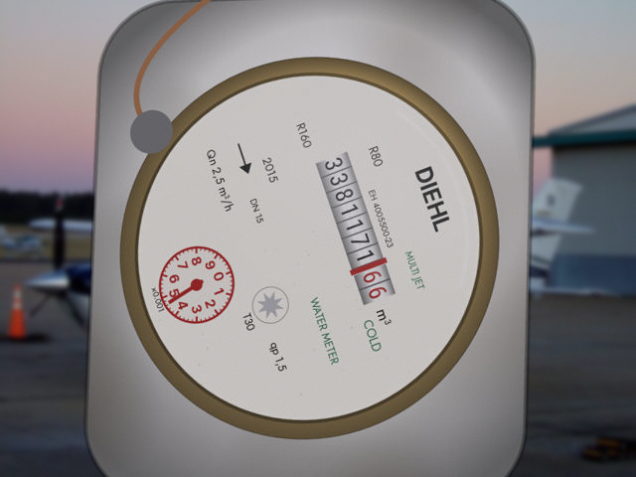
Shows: 3381171.664,m³
